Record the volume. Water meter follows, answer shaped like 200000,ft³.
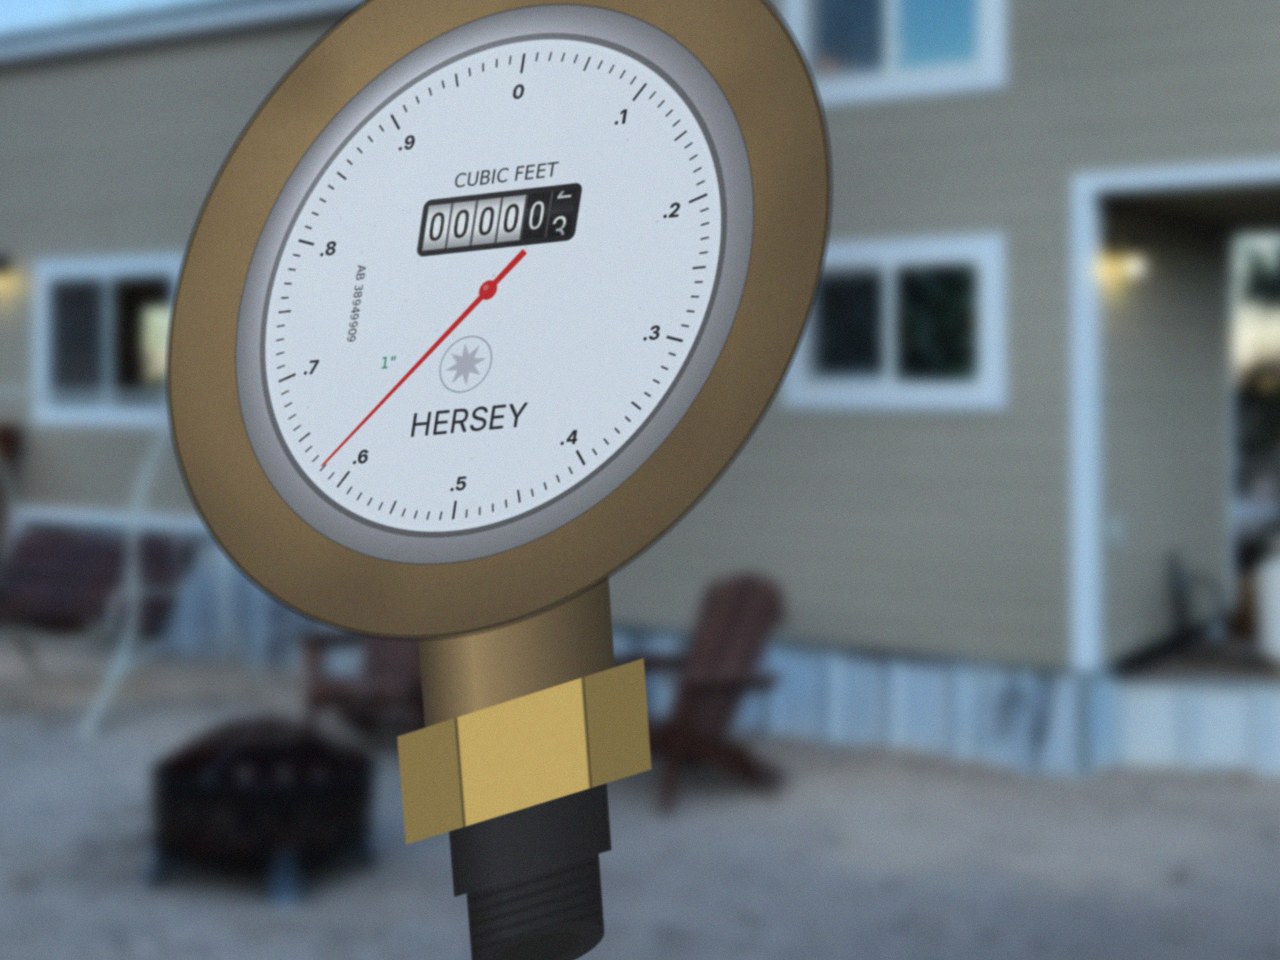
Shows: 2.62,ft³
